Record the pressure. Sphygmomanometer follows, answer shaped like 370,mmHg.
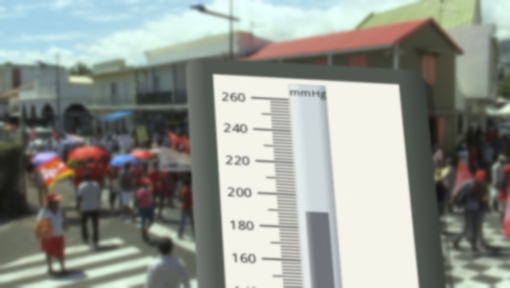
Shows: 190,mmHg
